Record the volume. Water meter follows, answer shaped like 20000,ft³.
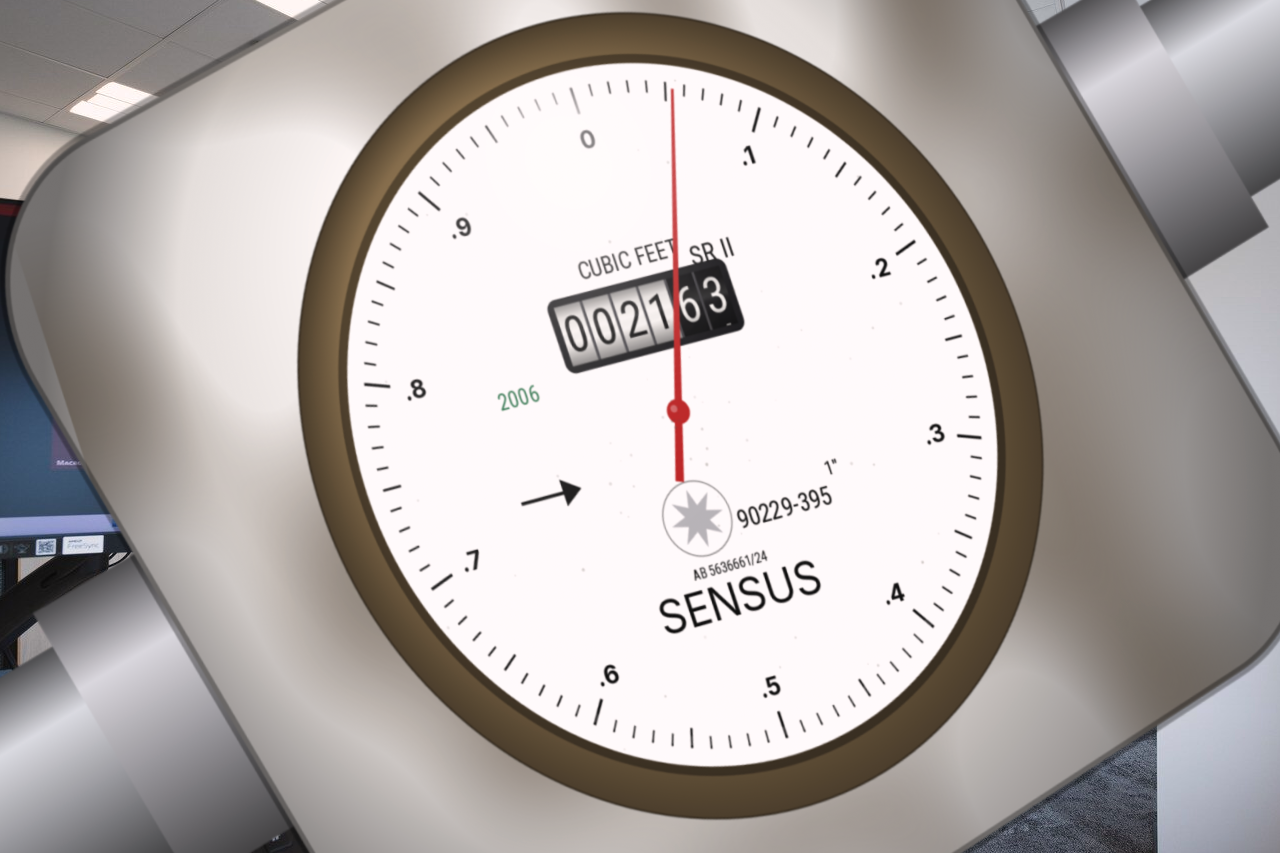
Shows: 2163.05,ft³
